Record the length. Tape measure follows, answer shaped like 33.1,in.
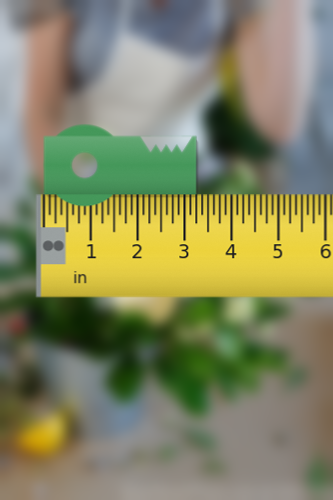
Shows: 3.25,in
